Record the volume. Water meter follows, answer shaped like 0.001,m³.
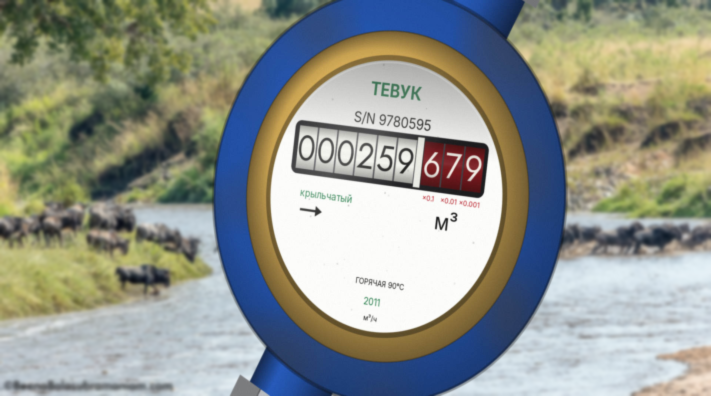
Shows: 259.679,m³
